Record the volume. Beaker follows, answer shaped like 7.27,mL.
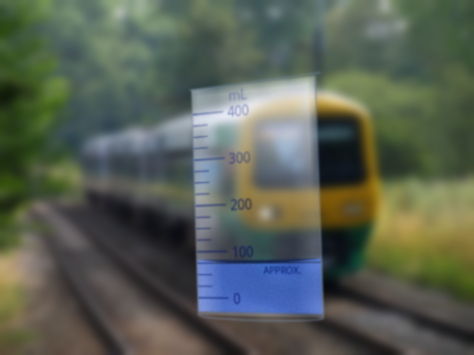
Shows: 75,mL
